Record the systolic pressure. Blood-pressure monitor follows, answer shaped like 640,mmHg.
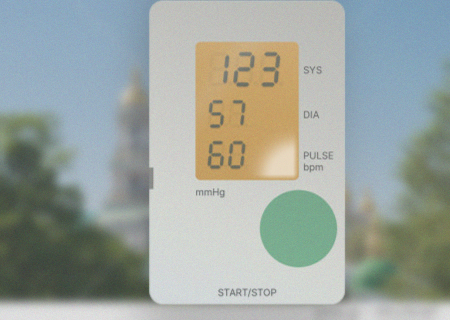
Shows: 123,mmHg
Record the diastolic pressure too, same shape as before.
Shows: 57,mmHg
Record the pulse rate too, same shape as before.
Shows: 60,bpm
